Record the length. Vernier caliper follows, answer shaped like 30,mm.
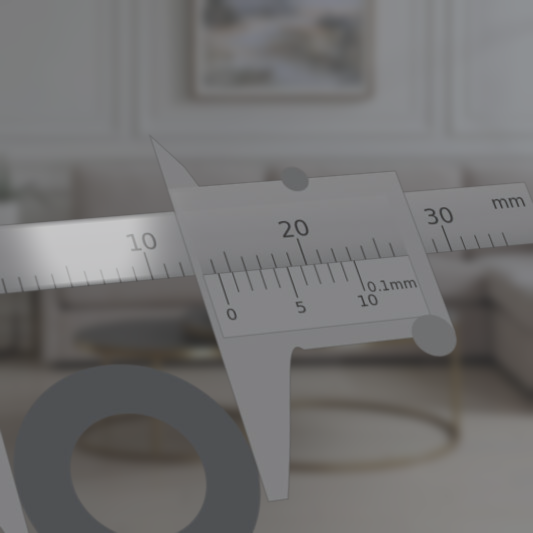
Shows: 14.2,mm
